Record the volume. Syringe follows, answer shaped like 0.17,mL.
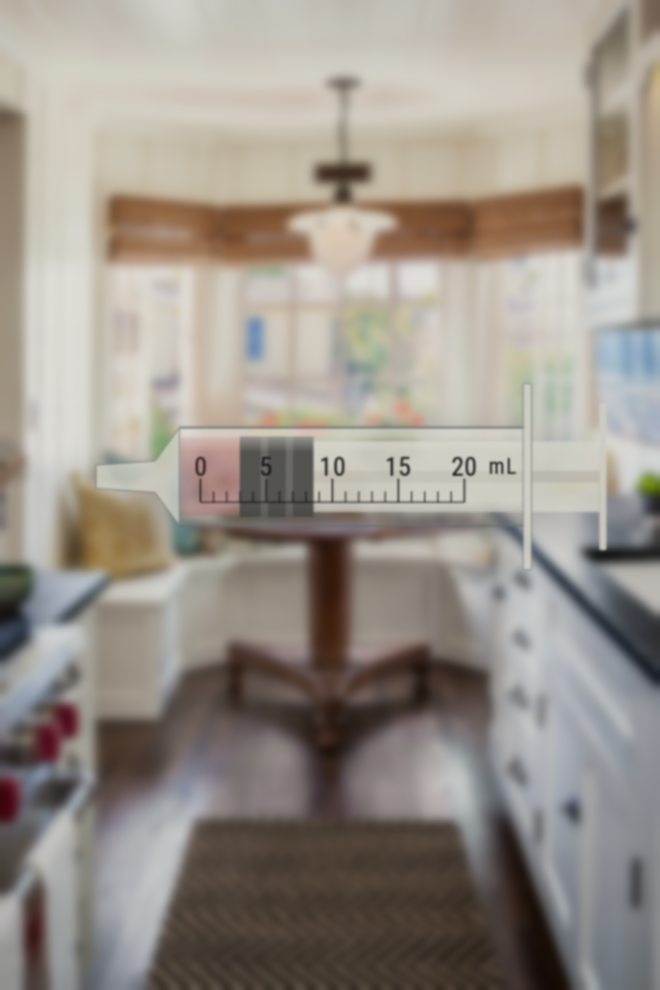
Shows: 3,mL
